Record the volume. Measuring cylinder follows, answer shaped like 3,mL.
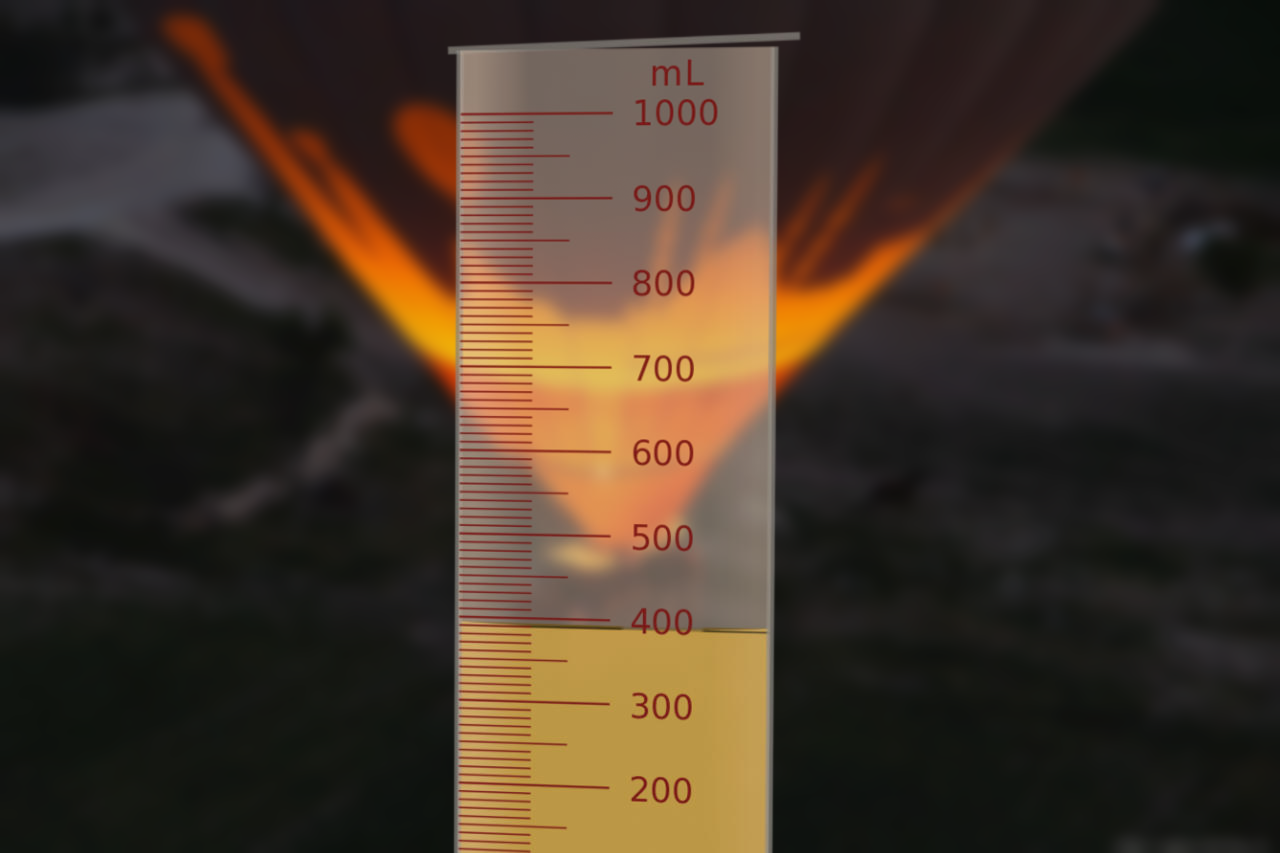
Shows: 390,mL
